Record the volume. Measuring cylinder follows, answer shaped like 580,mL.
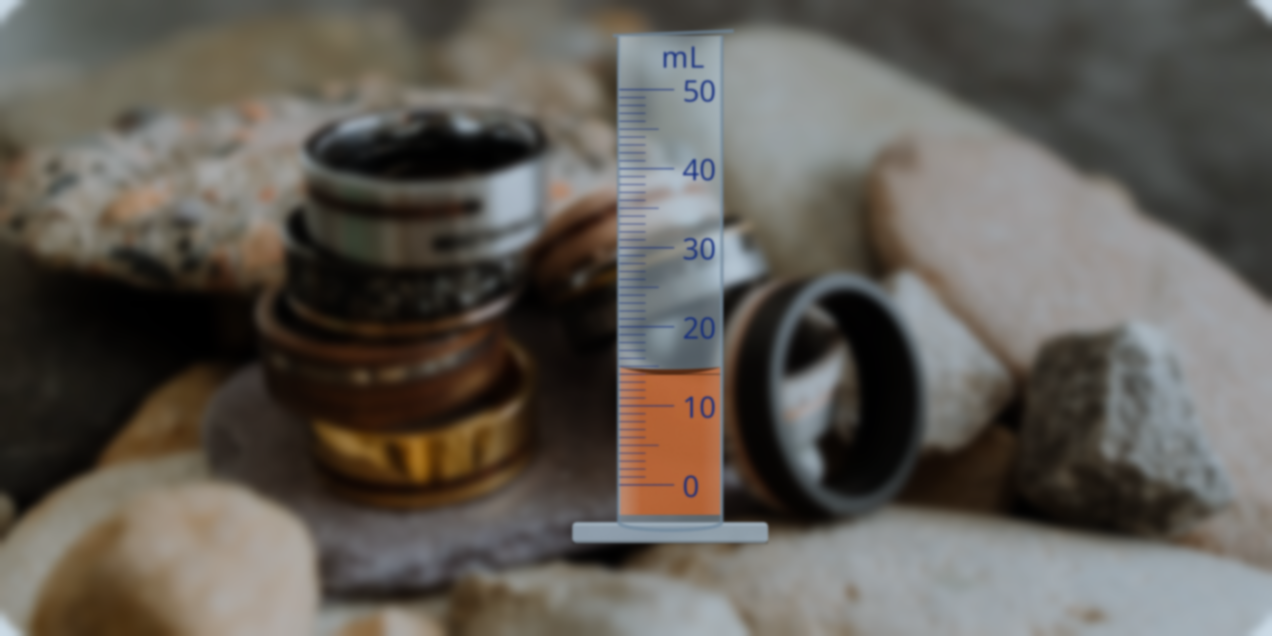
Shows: 14,mL
